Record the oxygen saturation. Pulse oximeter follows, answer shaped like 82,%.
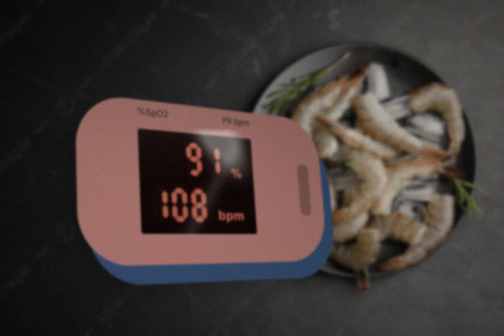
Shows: 91,%
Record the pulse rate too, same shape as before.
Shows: 108,bpm
